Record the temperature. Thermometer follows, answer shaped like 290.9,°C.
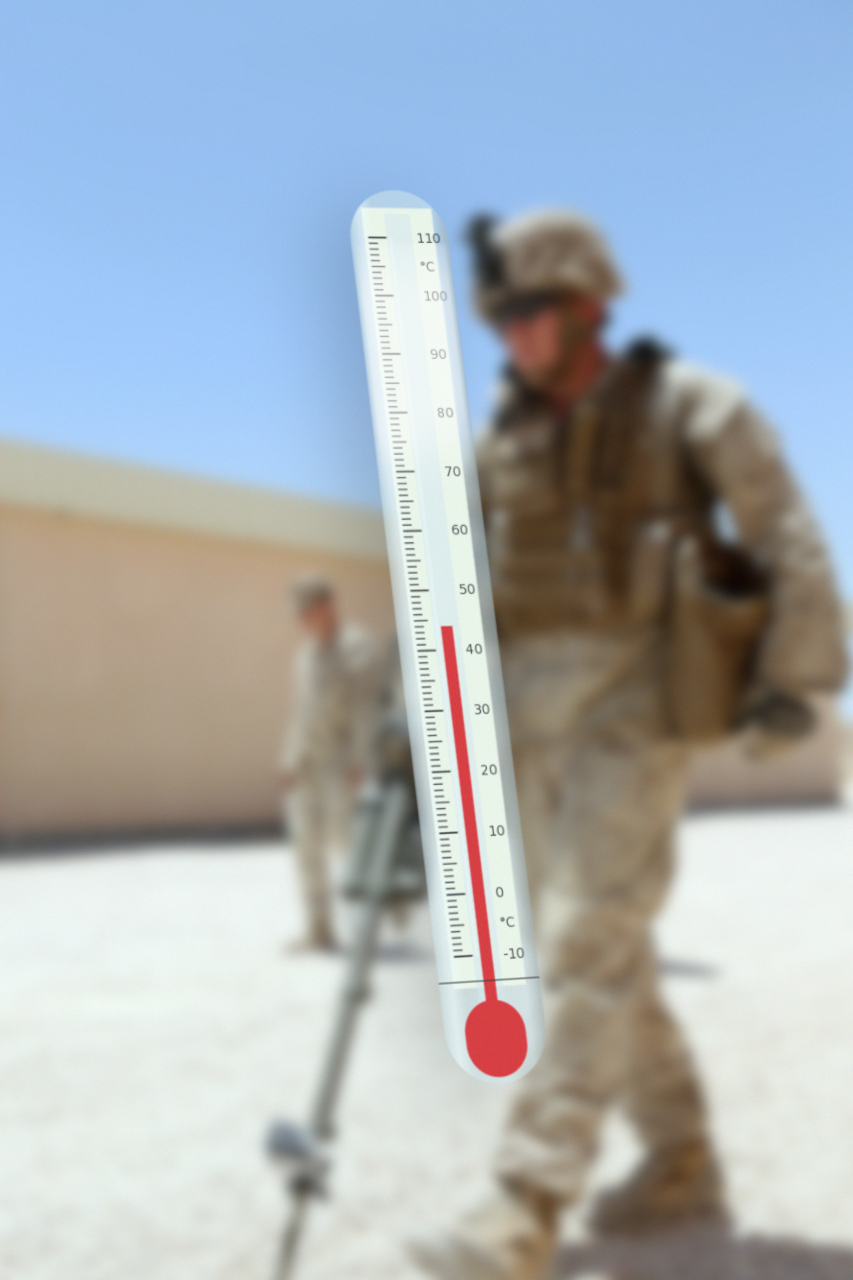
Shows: 44,°C
